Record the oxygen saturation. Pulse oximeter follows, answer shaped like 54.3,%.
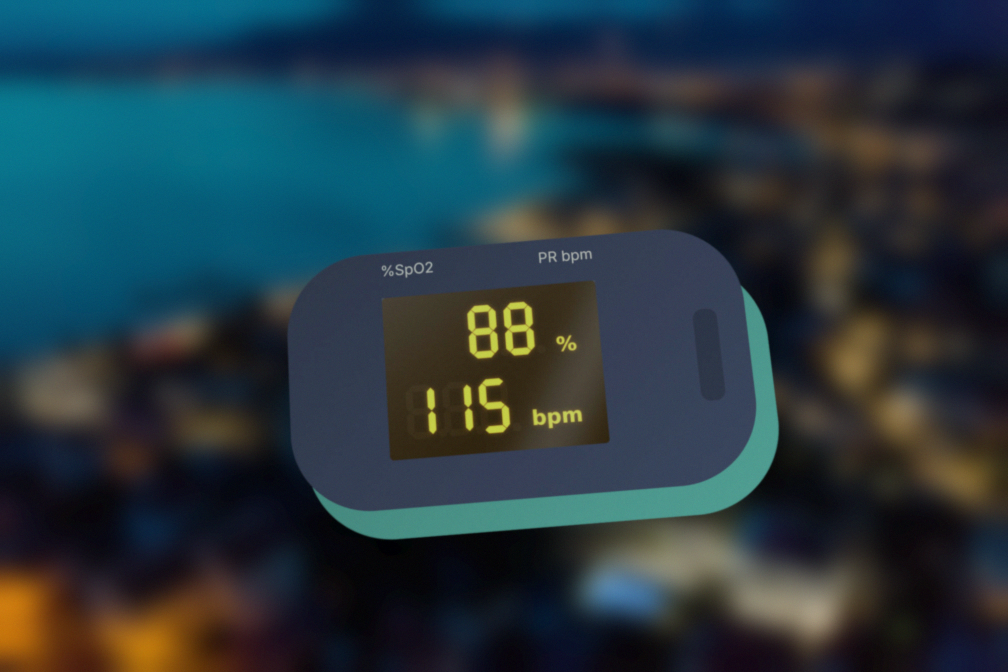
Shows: 88,%
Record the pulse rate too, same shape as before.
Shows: 115,bpm
